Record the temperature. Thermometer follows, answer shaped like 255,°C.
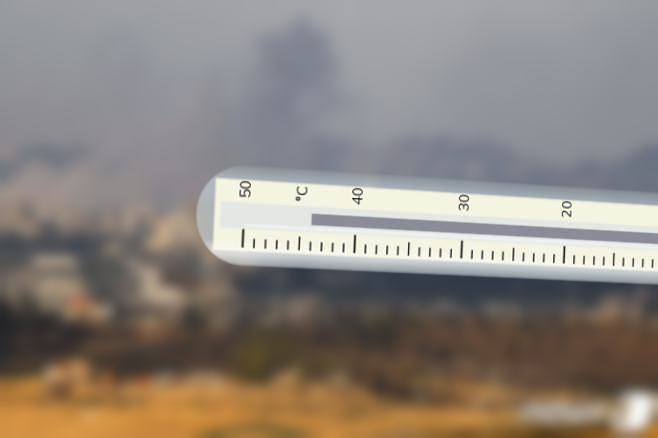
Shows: 44,°C
